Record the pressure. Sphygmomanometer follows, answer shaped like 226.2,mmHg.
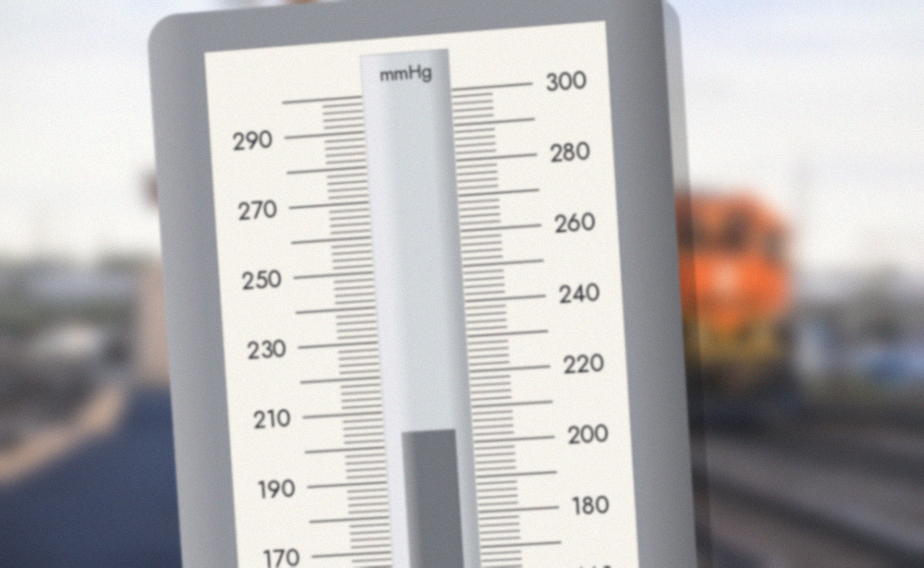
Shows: 204,mmHg
